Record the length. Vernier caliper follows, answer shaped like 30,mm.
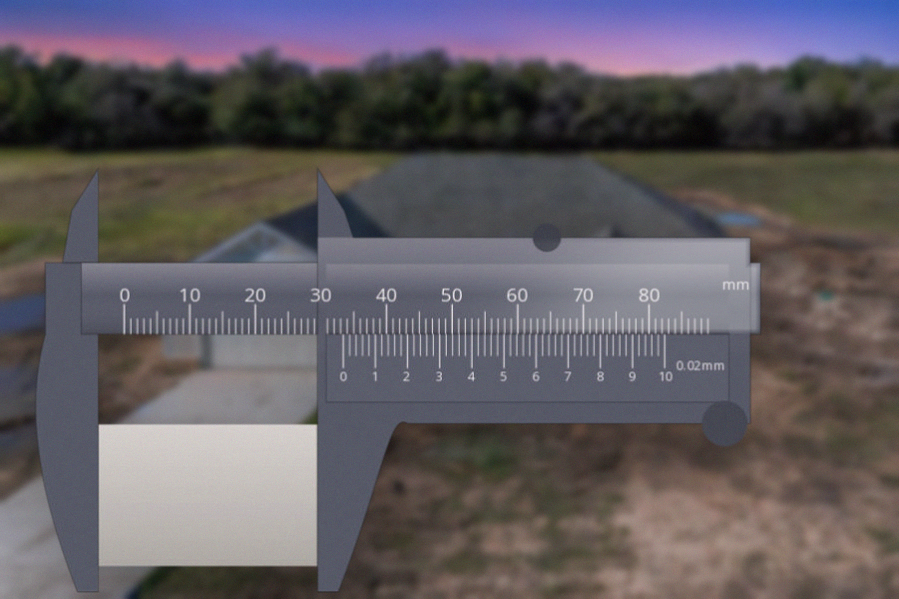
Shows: 33.4,mm
